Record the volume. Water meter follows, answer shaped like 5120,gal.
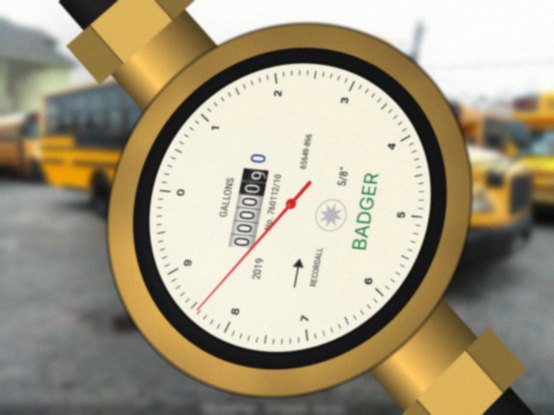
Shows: 88.4,gal
